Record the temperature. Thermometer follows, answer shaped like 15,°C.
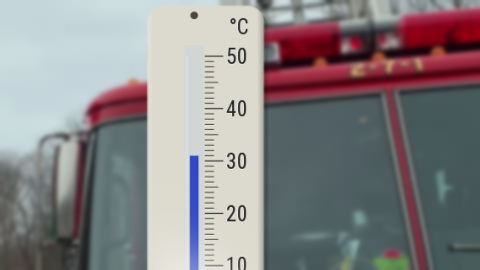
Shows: 31,°C
